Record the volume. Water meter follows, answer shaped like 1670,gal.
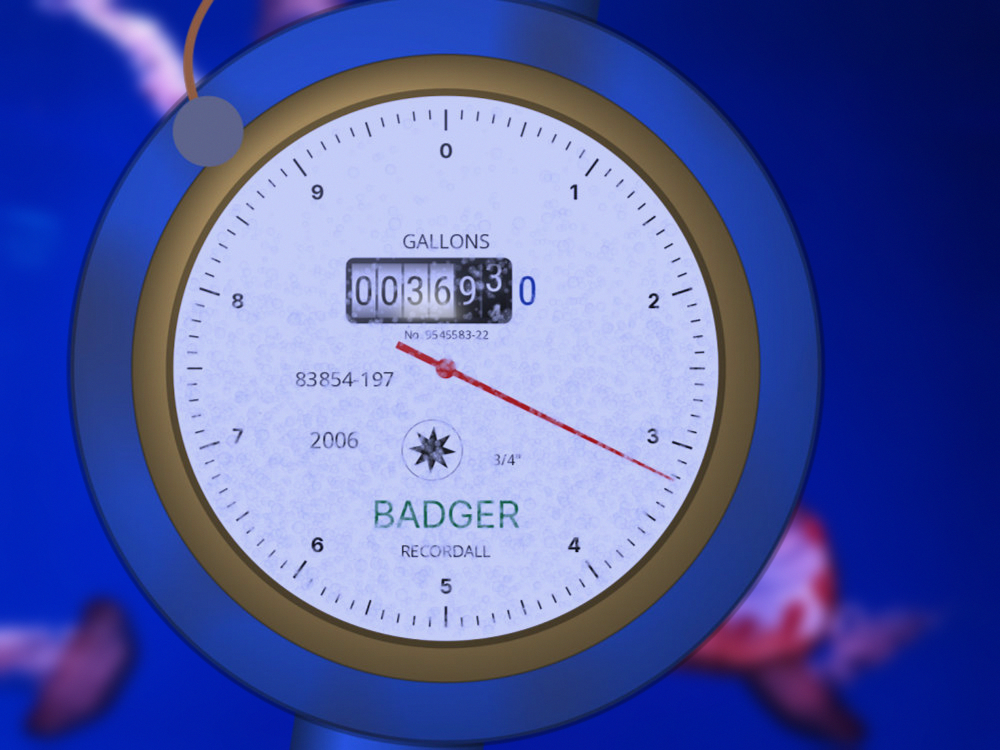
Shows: 36933.2,gal
